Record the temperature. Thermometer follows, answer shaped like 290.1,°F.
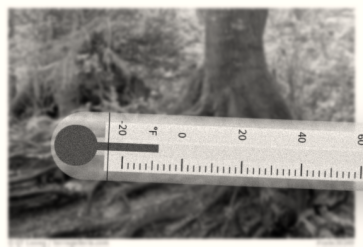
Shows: -8,°F
